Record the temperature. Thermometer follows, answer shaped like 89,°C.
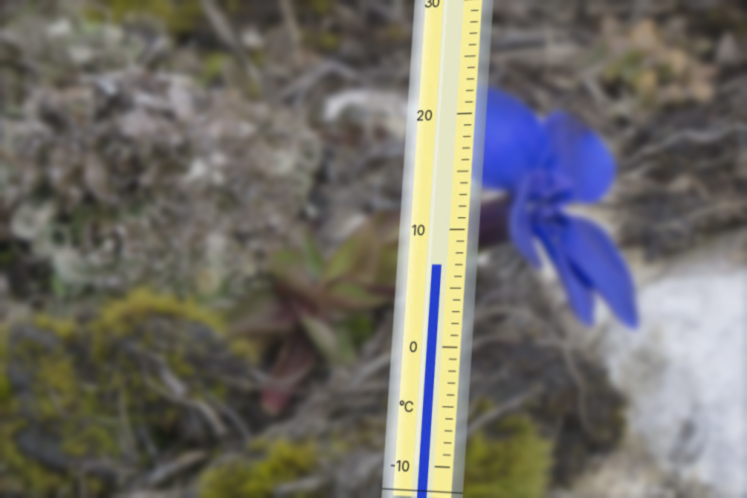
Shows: 7,°C
